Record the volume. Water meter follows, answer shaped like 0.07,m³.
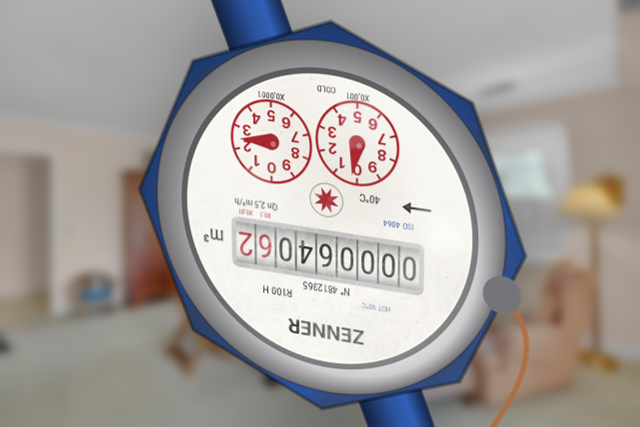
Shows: 640.6202,m³
